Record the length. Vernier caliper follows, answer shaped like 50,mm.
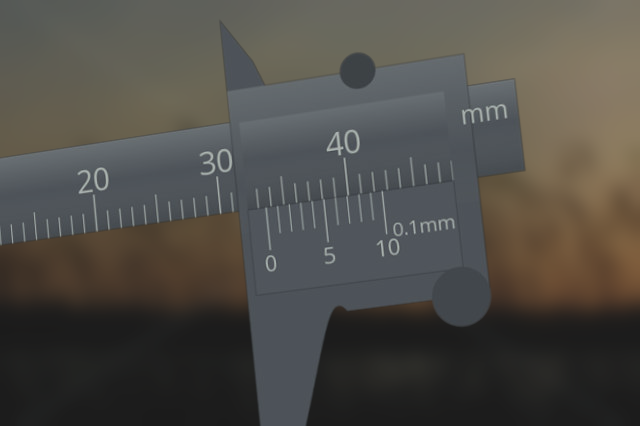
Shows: 33.6,mm
